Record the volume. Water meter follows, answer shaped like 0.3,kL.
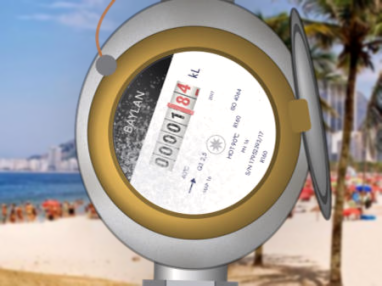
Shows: 1.84,kL
